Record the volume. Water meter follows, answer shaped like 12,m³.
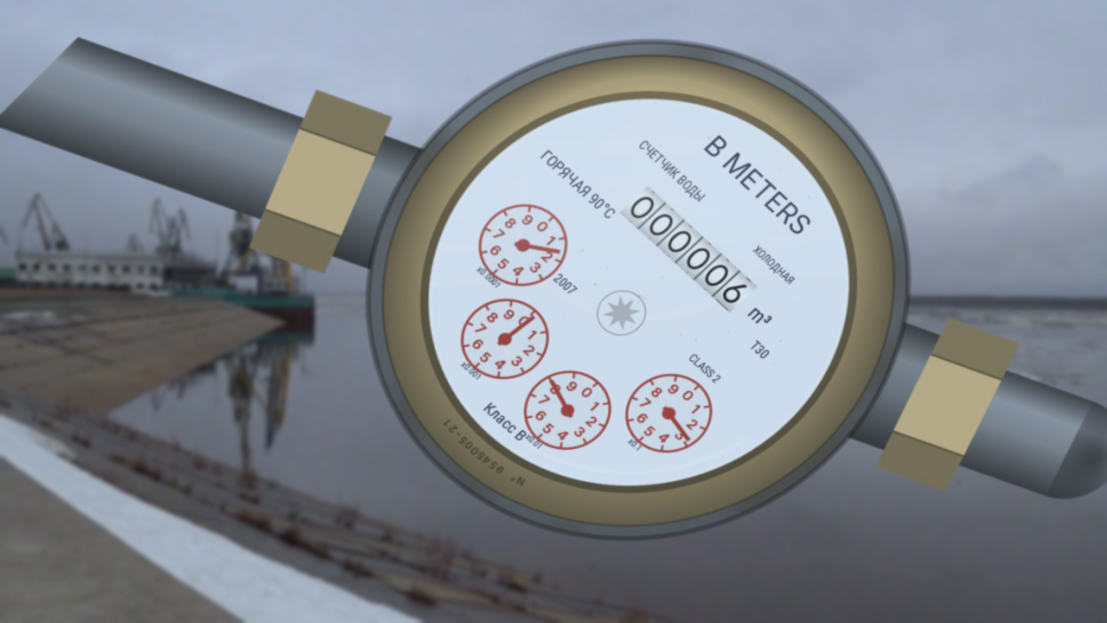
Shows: 6.2801,m³
